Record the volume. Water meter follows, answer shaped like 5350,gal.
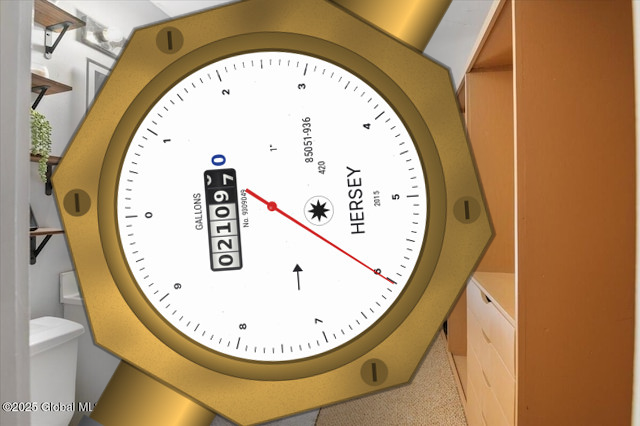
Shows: 210966.0,gal
